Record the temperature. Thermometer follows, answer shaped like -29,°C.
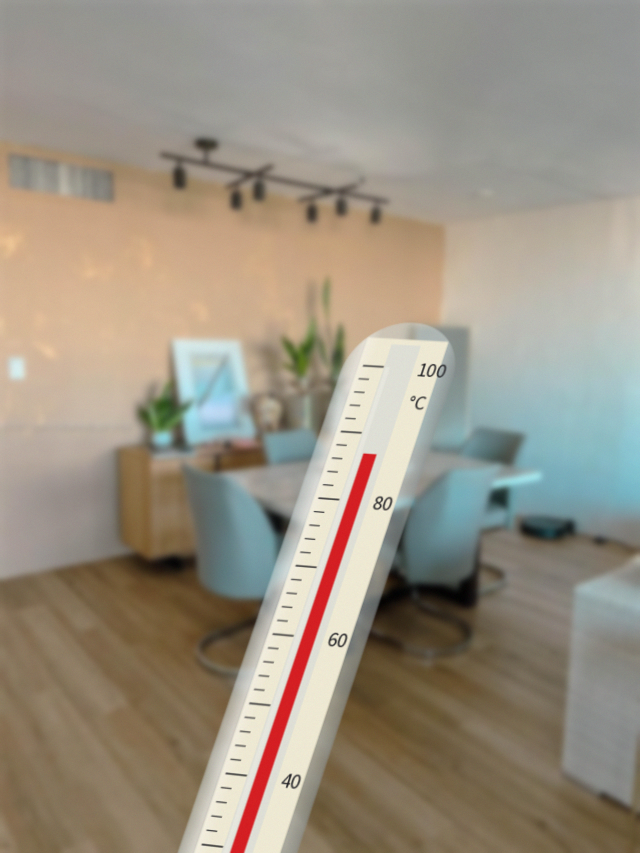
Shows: 87,°C
